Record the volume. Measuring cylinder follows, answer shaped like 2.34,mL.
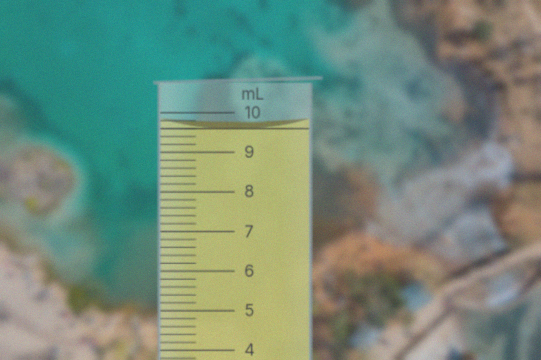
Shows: 9.6,mL
